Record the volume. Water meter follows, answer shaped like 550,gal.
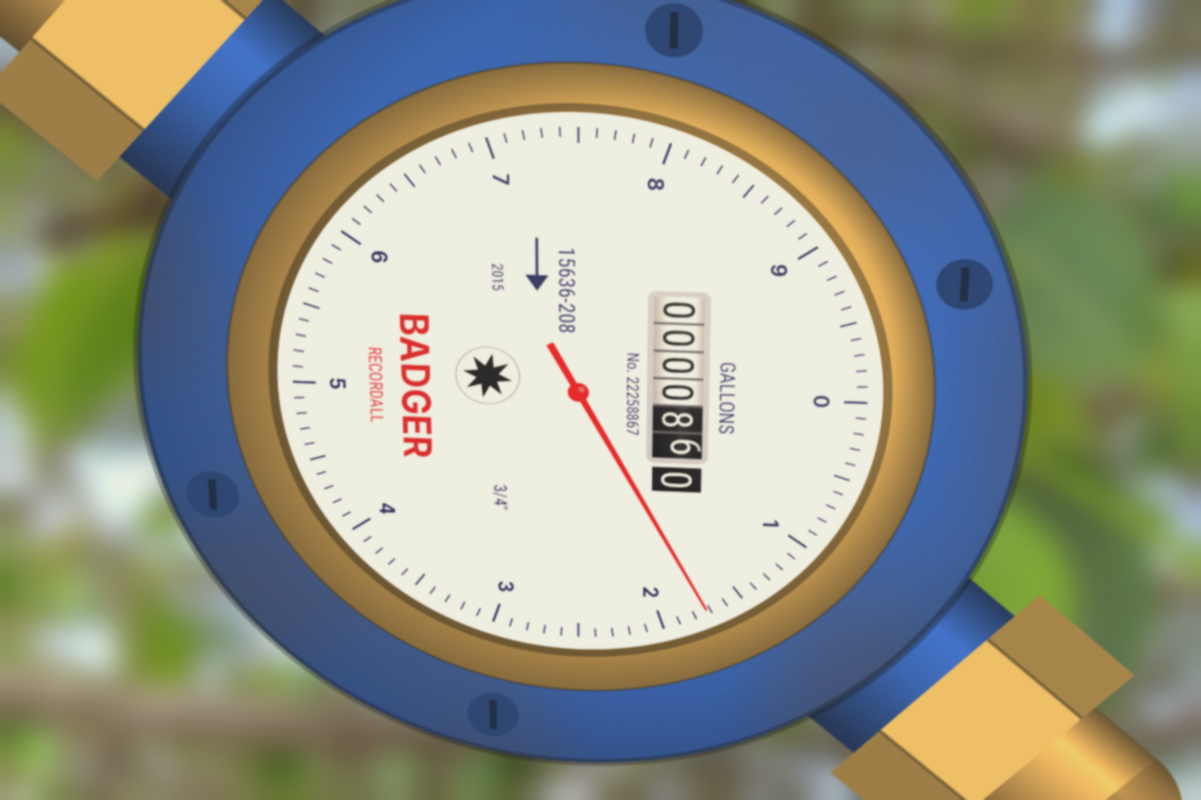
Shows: 861.7,gal
